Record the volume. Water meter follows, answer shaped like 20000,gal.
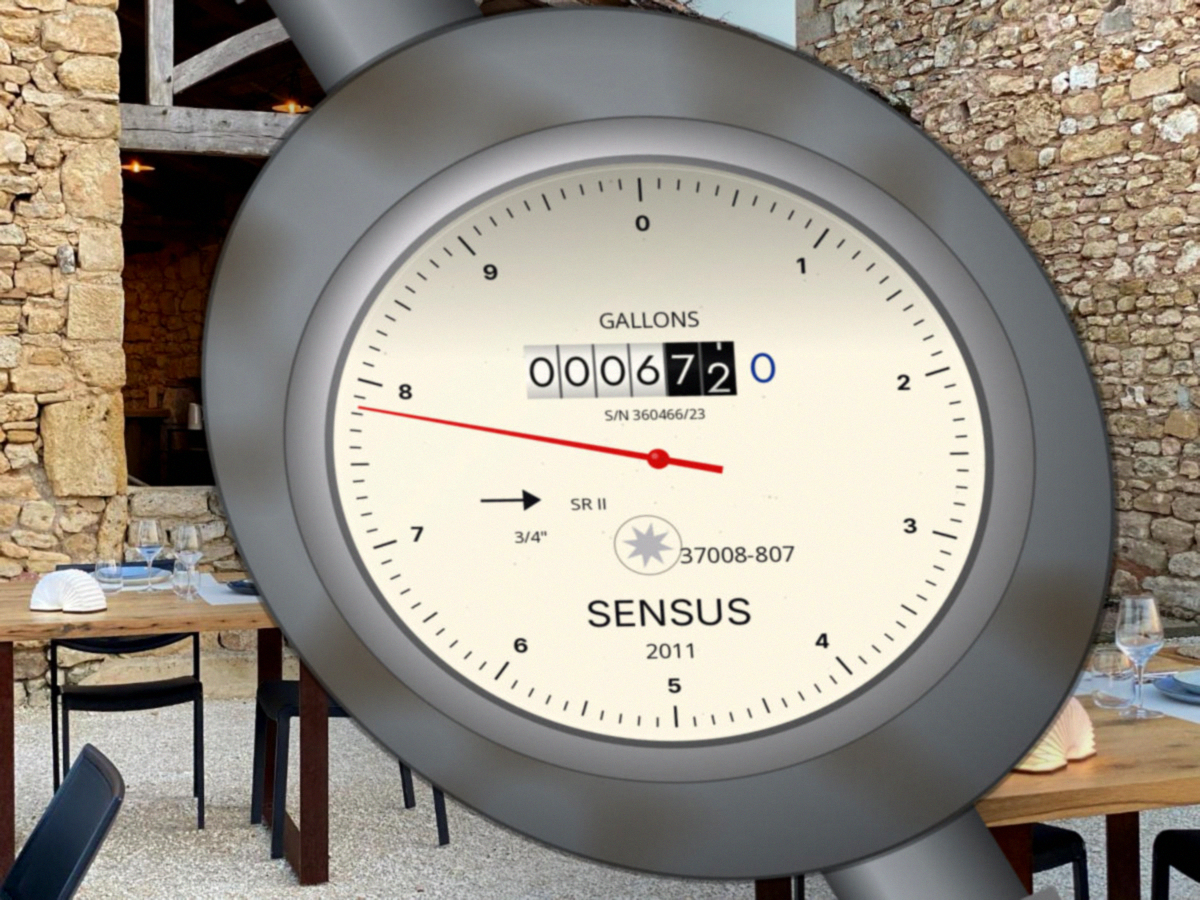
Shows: 6717.8,gal
